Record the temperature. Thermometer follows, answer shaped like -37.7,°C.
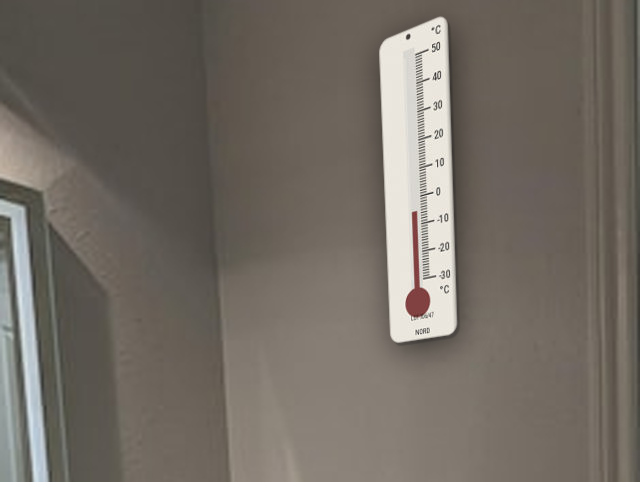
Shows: -5,°C
